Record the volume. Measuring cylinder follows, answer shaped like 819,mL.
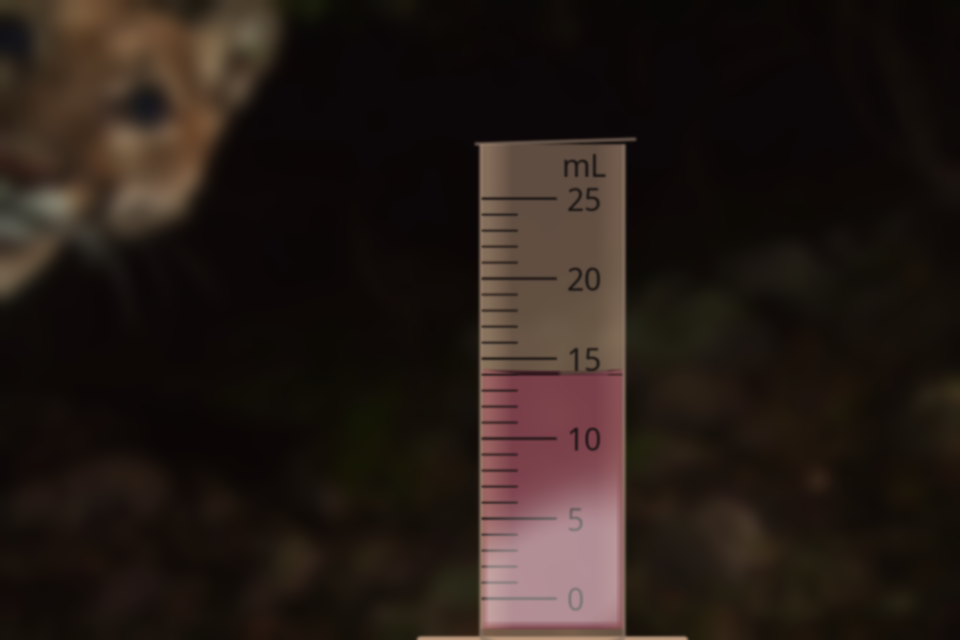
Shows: 14,mL
